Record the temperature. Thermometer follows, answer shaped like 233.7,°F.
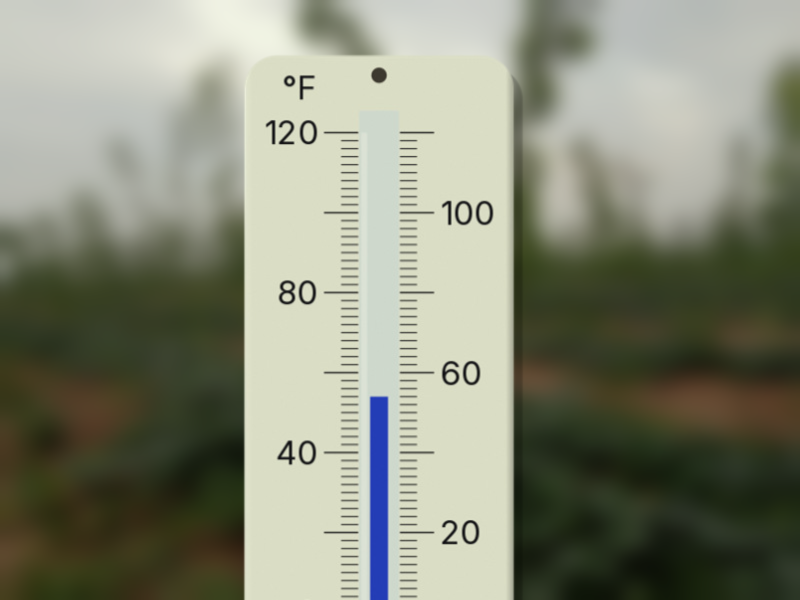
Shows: 54,°F
